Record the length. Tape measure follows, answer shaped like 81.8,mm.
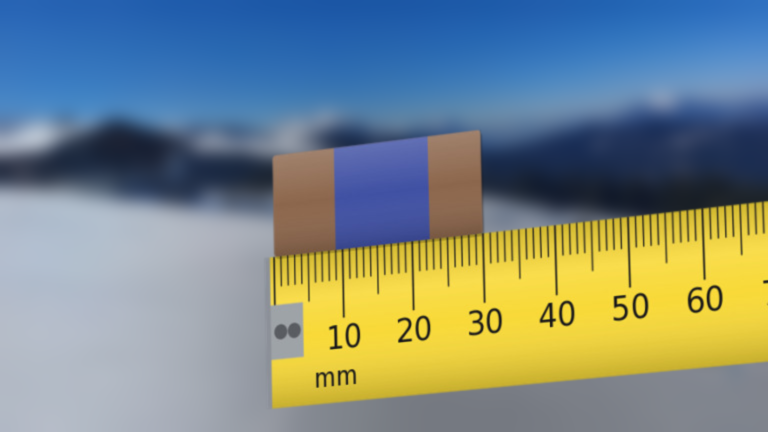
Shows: 30,mm
